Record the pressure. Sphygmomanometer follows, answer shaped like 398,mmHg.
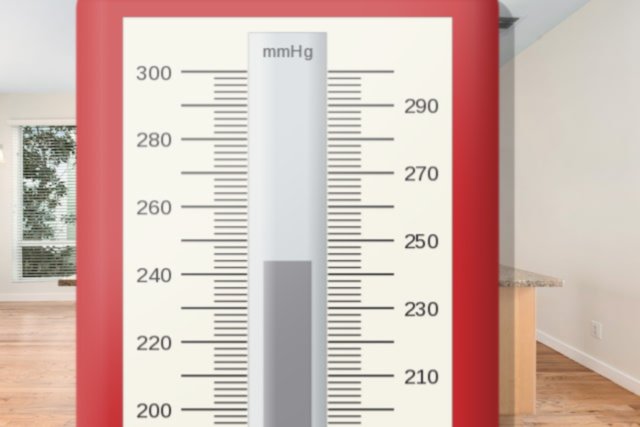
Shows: 244,mmHg
